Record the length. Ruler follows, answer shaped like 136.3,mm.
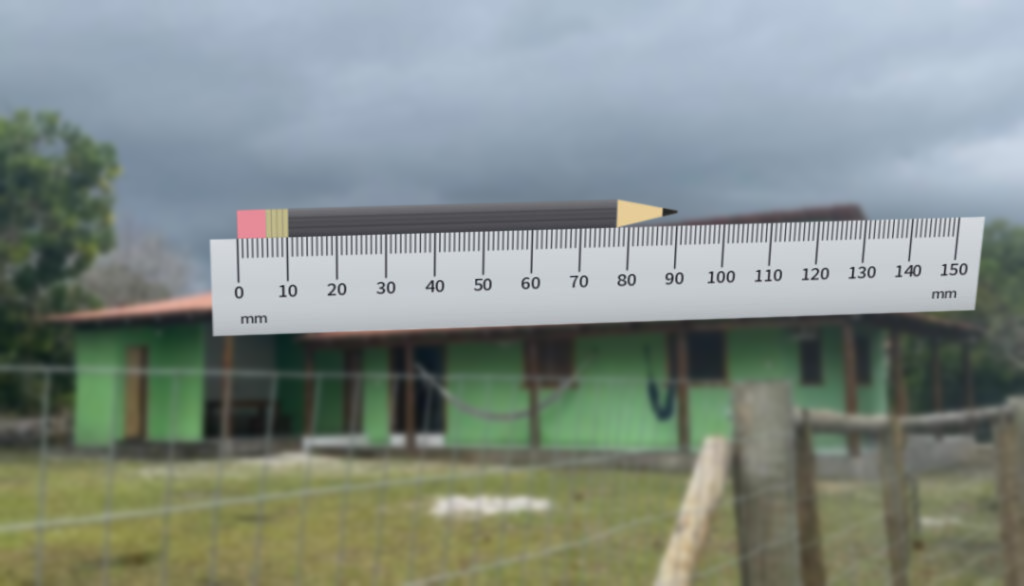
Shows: 90,mm
